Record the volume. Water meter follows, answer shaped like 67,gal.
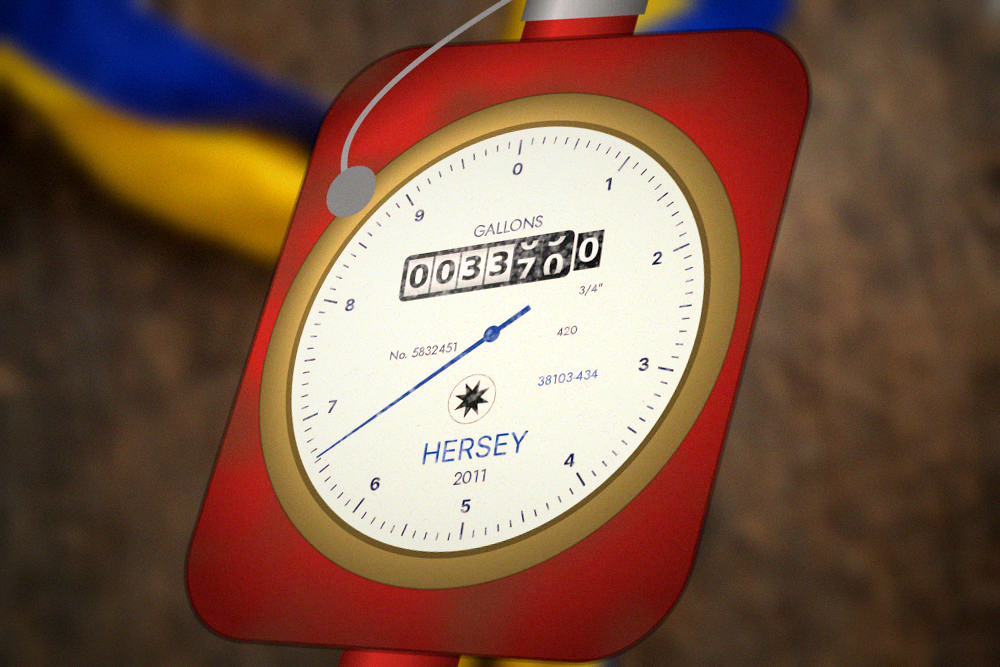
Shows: 33696.6,gal
